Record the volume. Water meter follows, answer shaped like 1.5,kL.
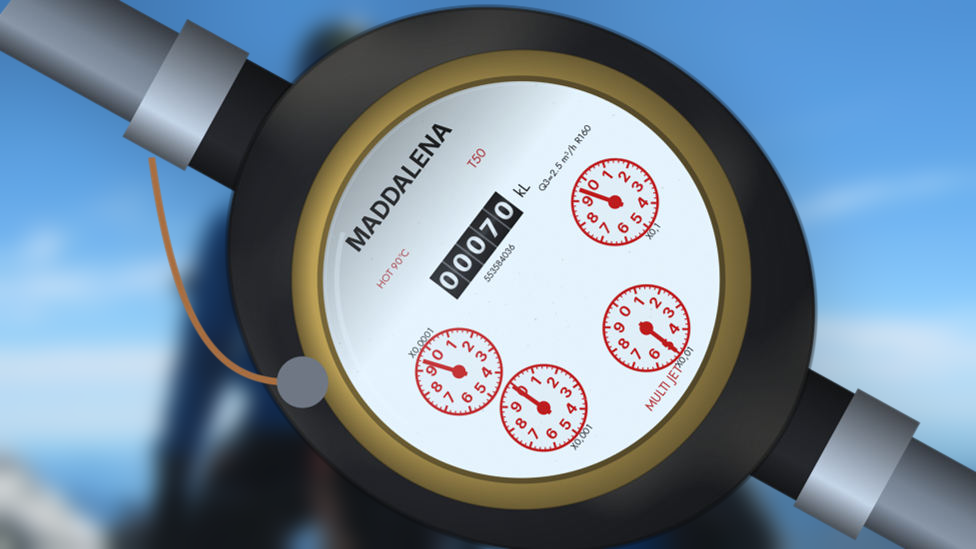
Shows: 69.9499,kL
